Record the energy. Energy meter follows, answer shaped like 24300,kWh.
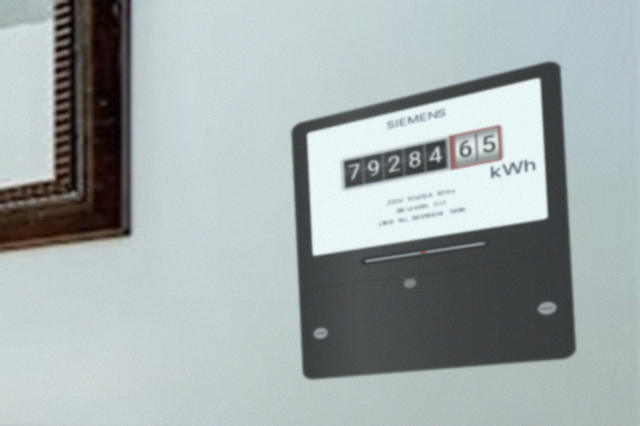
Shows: 79284.65,kWh
